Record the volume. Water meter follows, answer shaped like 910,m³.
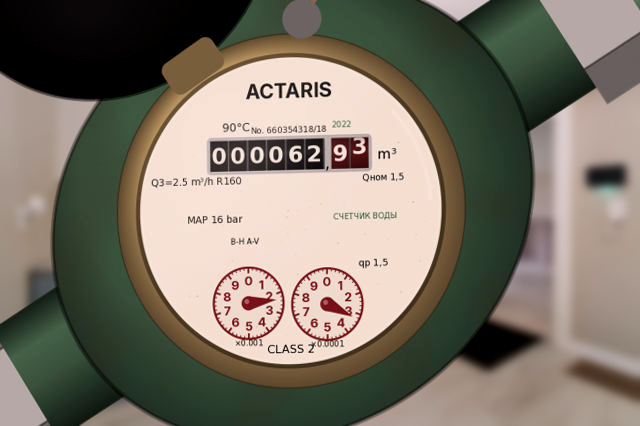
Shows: 62.9323,m³
